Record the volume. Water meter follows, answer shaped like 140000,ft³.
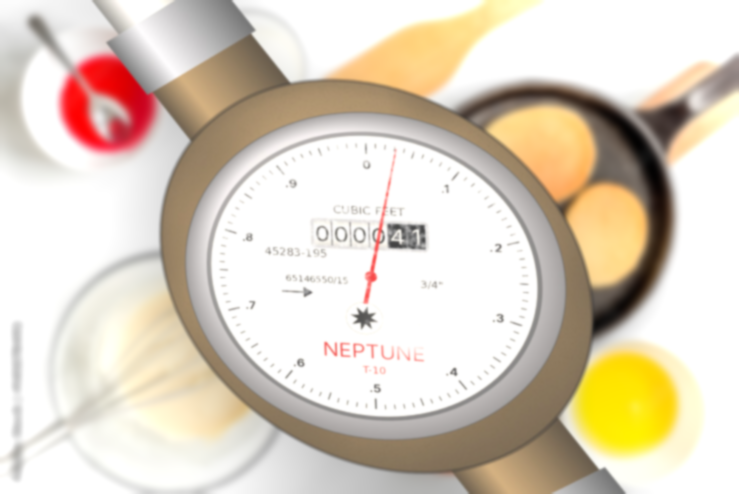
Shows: 41.03,ft³
